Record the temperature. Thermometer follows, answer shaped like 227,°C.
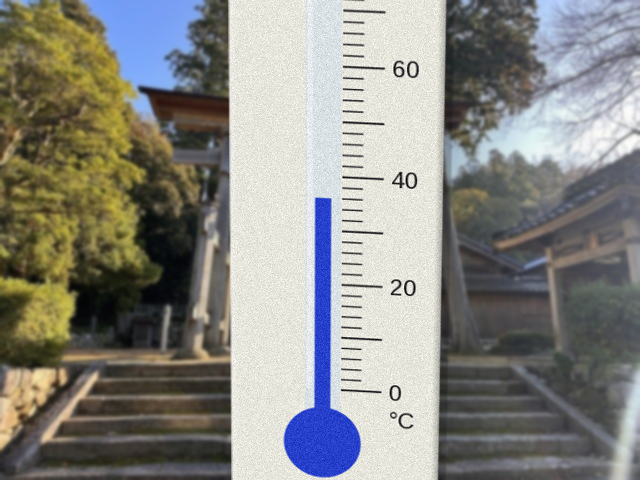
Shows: 36,°C
